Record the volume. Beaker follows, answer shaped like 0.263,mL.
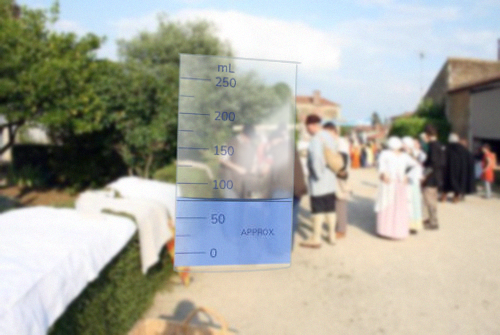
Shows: 75,mL
